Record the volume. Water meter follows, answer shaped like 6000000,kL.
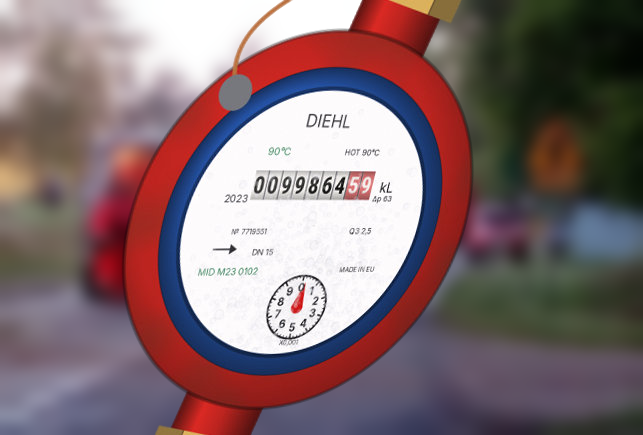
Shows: 99864.590,kL
